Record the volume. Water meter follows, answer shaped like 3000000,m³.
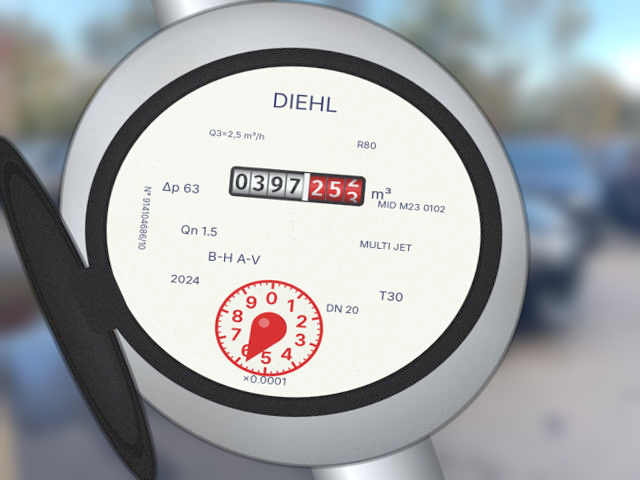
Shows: 397.2525,m³
